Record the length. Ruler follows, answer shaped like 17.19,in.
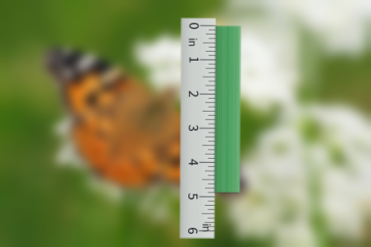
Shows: 4.875,in
